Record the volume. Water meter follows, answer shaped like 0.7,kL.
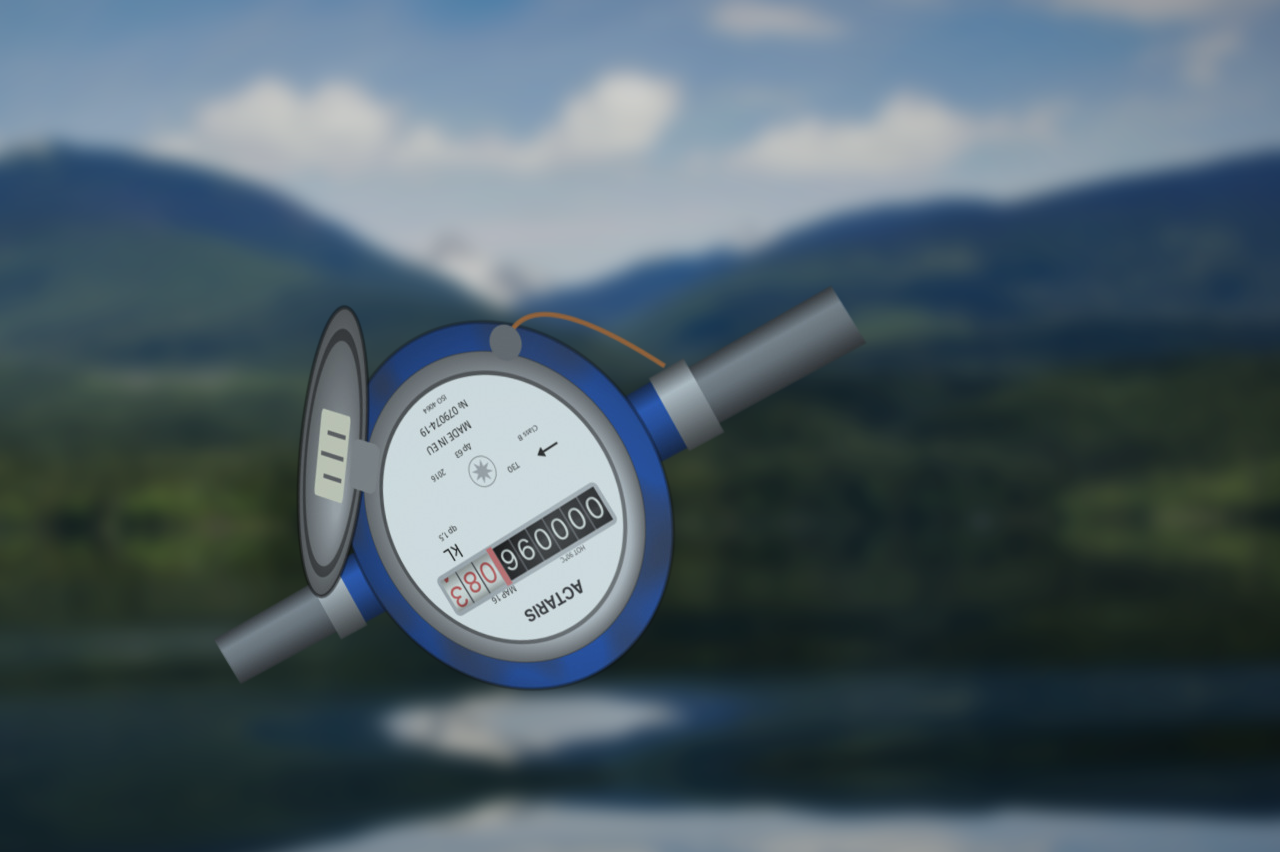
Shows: 96.083,kL
